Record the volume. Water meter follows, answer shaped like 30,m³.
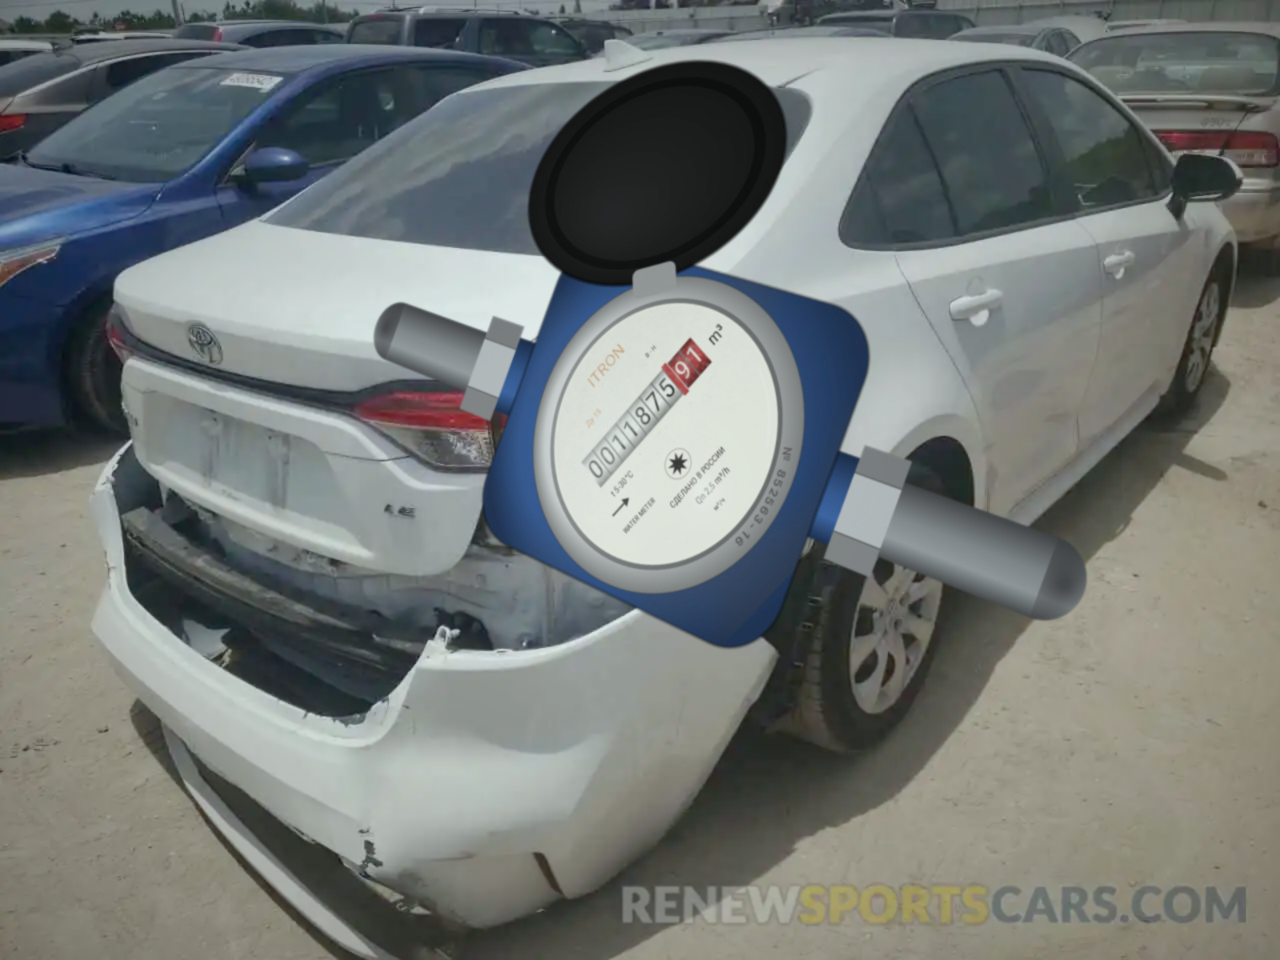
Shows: 11875.91,m³
